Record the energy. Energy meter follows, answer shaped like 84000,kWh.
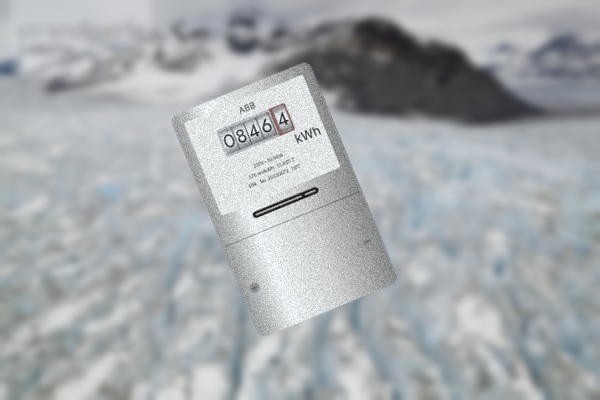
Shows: 846.4,kWh
